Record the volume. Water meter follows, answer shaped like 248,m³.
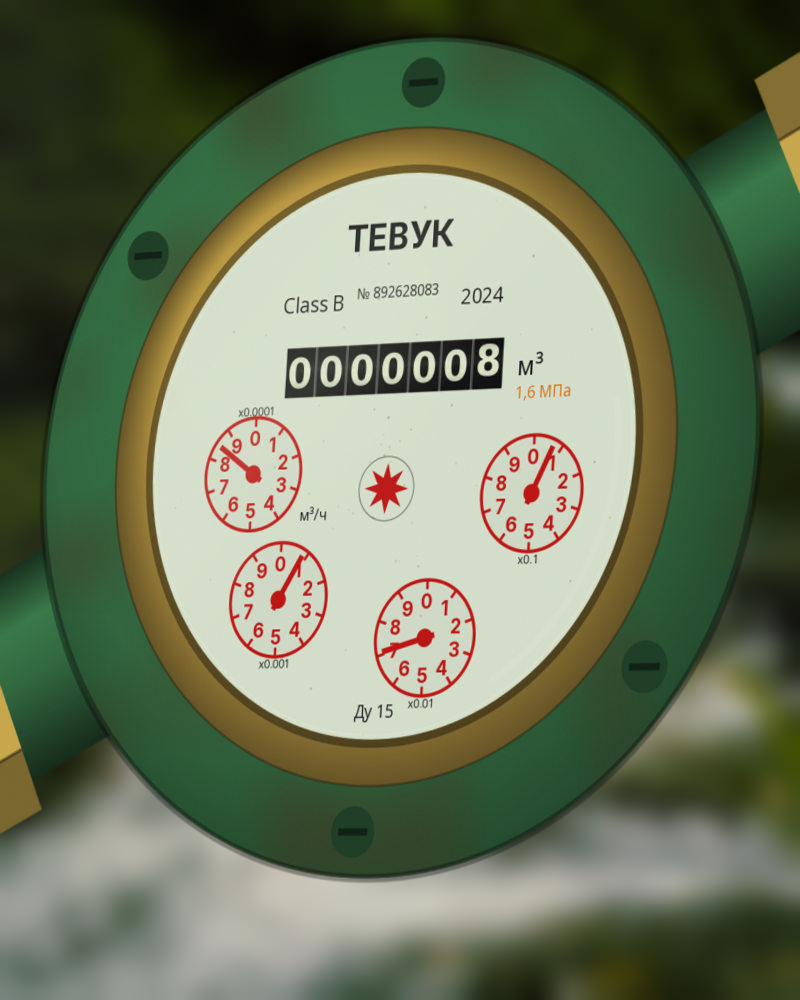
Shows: 8.0708,m³
